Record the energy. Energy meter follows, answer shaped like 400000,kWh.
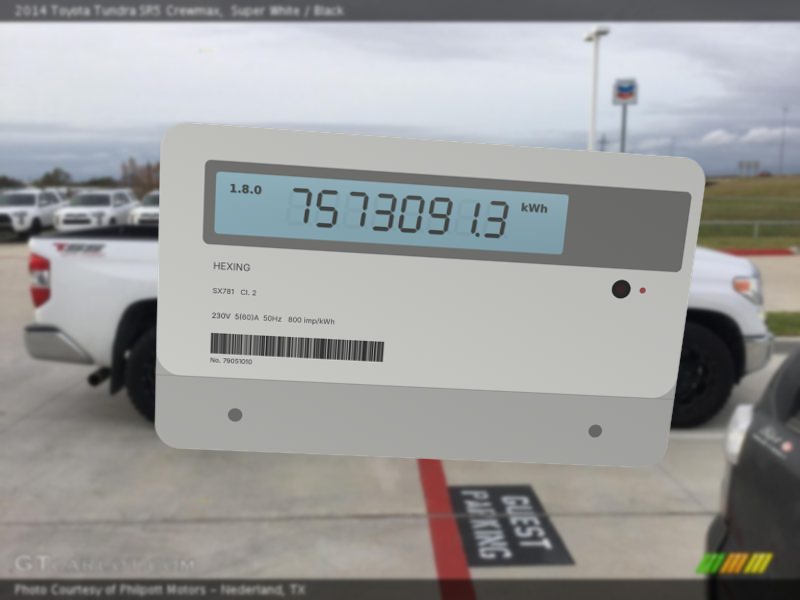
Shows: 7573091.3,kWh
